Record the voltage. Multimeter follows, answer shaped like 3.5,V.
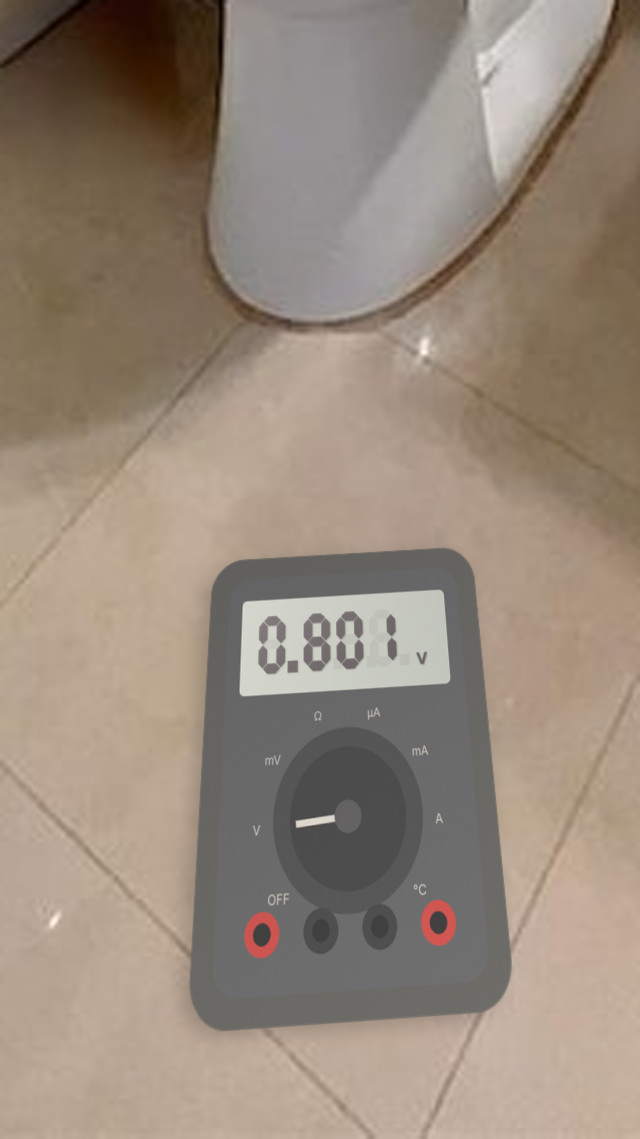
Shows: 0.801,V
